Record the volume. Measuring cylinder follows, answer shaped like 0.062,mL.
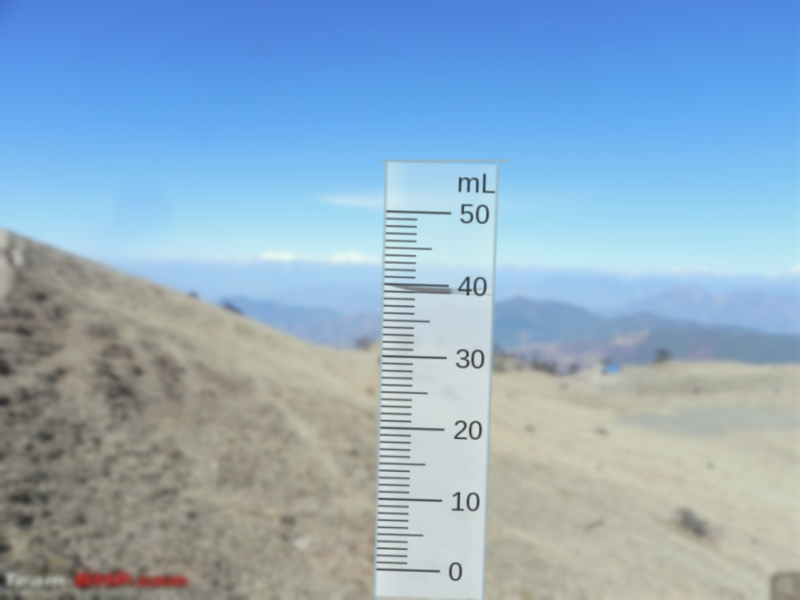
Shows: 39,mL
